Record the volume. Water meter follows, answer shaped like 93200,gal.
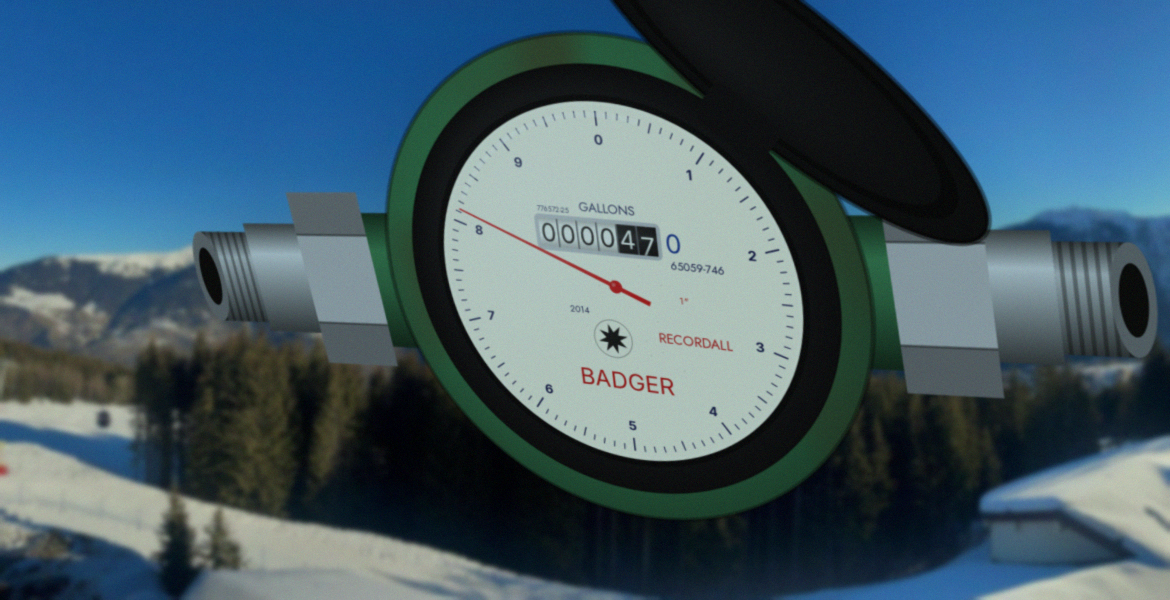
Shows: 468.1,gal
